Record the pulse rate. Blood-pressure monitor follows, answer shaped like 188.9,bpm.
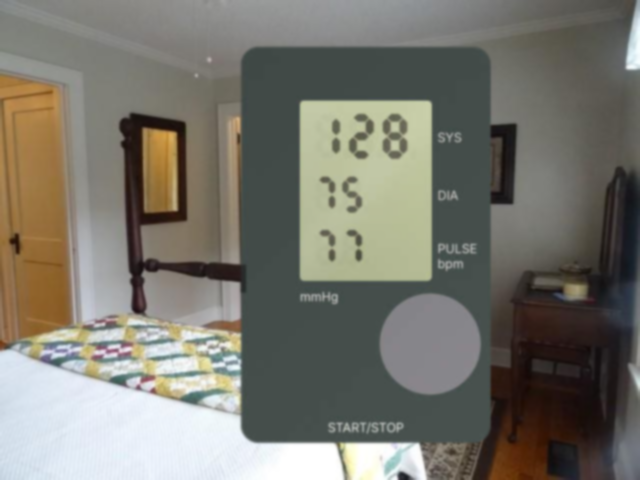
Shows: 77,bpm
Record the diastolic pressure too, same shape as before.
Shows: 75,mmHg
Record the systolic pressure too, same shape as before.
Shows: 128,mmHg
